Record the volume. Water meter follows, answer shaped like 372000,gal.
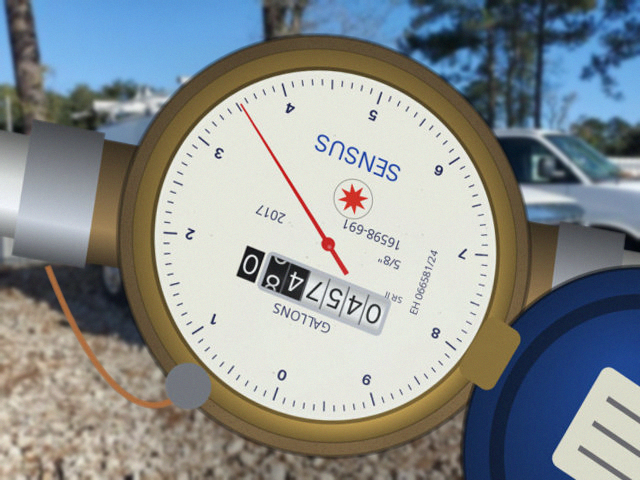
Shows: 457483.5,gal
